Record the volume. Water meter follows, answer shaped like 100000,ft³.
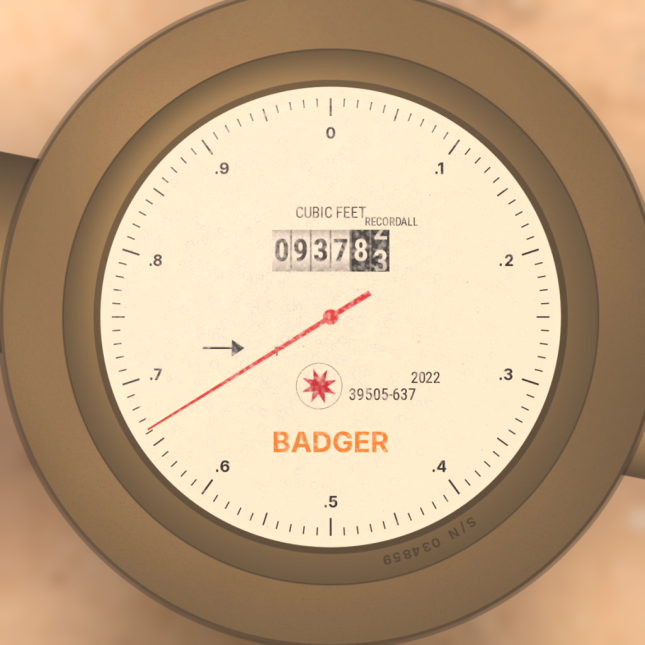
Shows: 93782.66,ft³
